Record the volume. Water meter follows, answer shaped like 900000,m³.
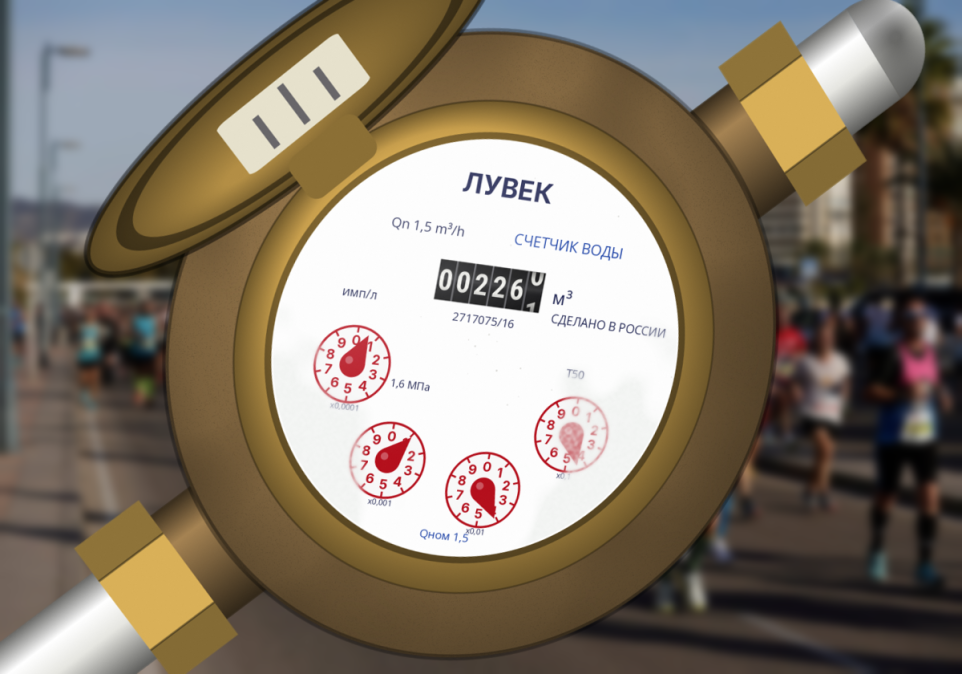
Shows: 2260.4410,m³
